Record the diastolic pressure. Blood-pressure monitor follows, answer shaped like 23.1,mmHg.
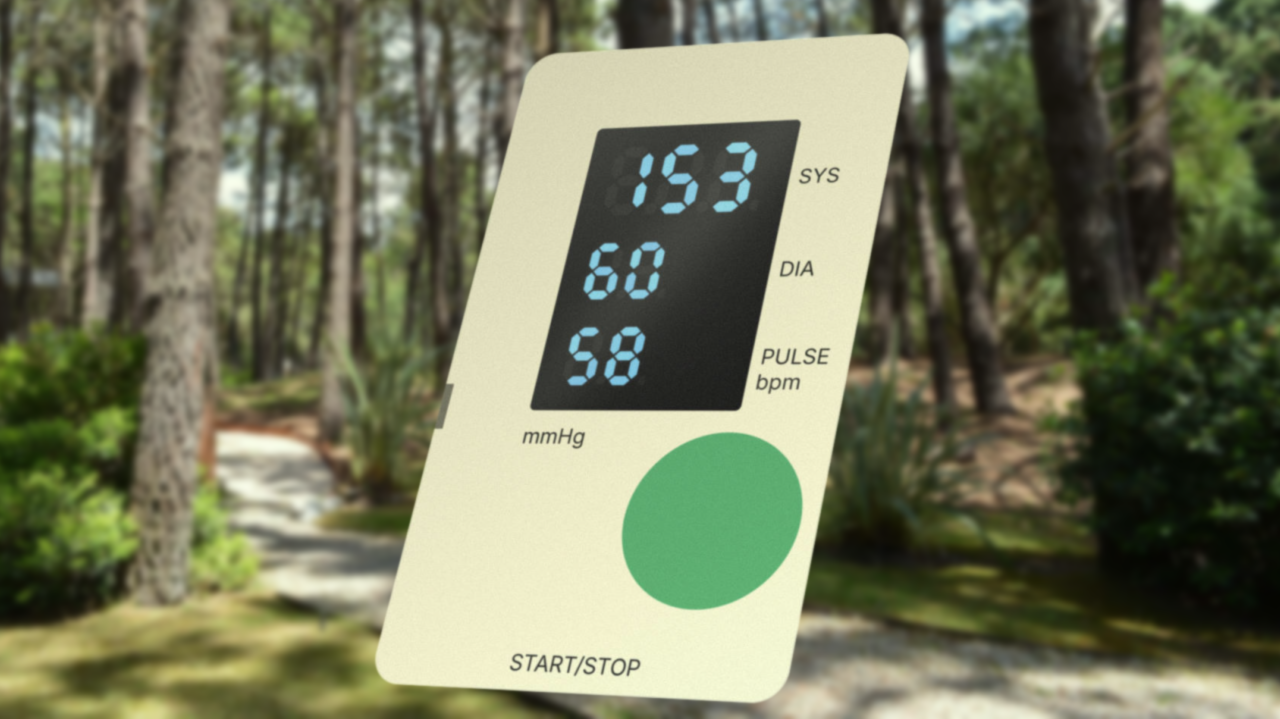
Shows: 60,mmHg
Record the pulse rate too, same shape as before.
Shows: 58,bpm
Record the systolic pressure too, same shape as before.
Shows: 153,mmHg
